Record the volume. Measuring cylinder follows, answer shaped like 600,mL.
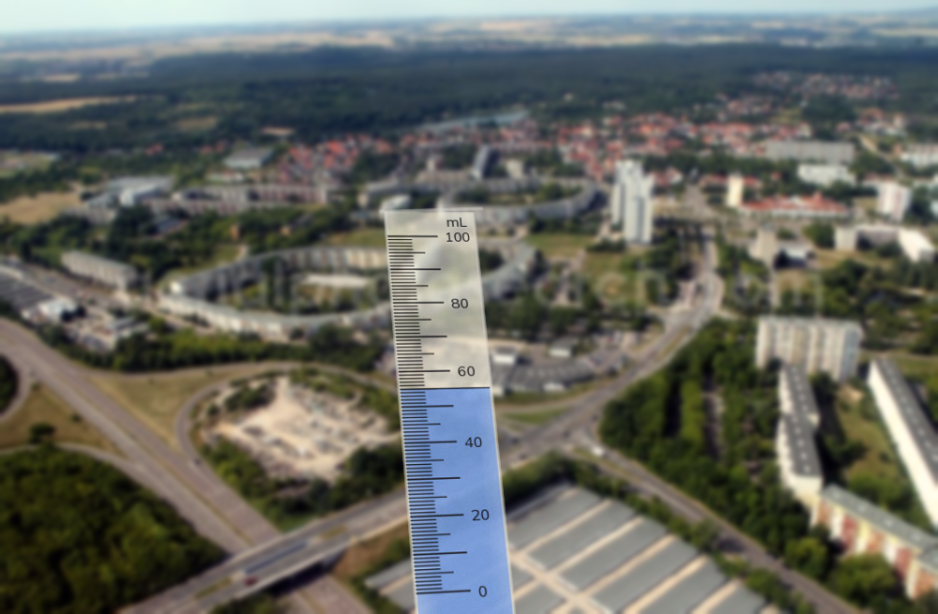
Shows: 55,mL
